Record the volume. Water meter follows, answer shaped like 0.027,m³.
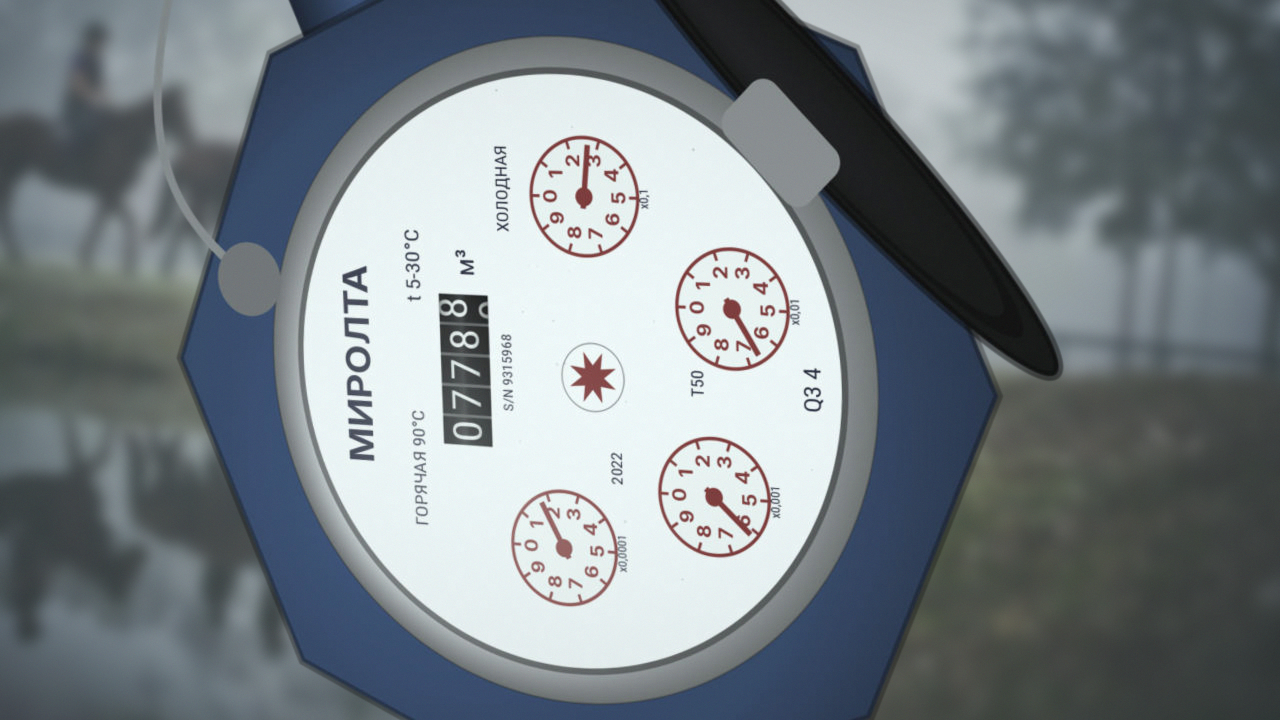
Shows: 7788.2661,m³
